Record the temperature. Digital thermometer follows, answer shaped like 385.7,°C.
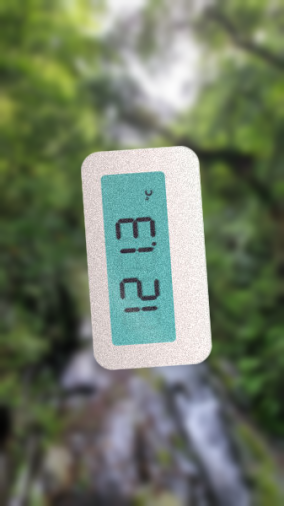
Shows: 121.3,°C
